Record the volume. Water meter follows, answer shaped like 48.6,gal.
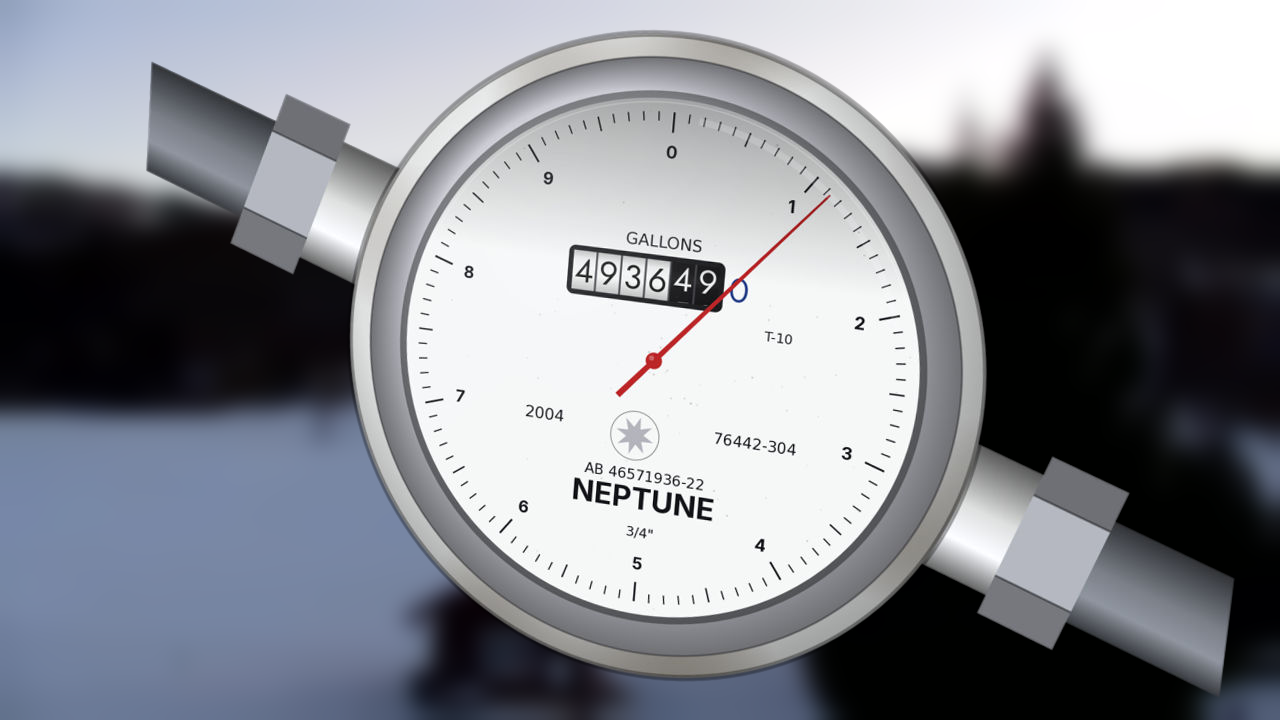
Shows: 4936491.1,gal
